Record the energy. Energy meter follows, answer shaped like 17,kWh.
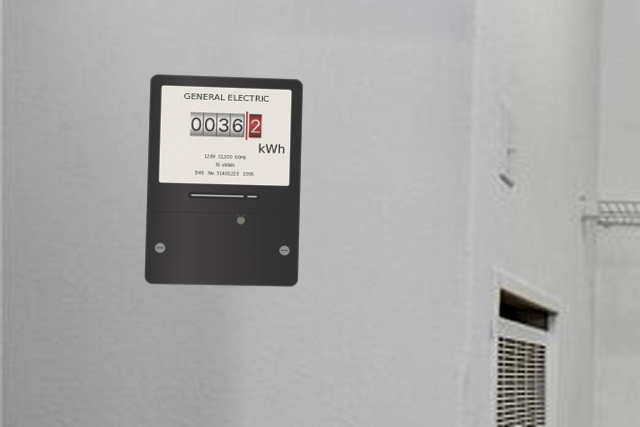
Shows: 36.2,kWh
